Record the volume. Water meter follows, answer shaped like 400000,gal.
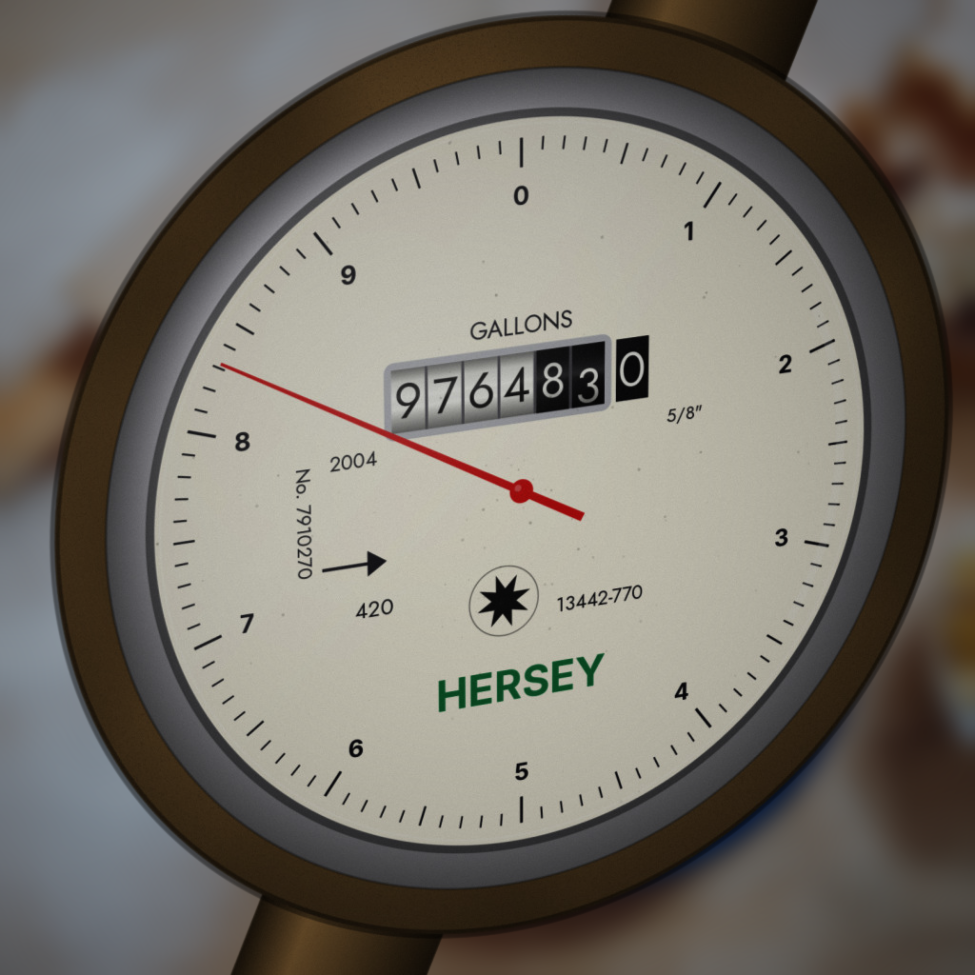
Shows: 9764828.3,gal
